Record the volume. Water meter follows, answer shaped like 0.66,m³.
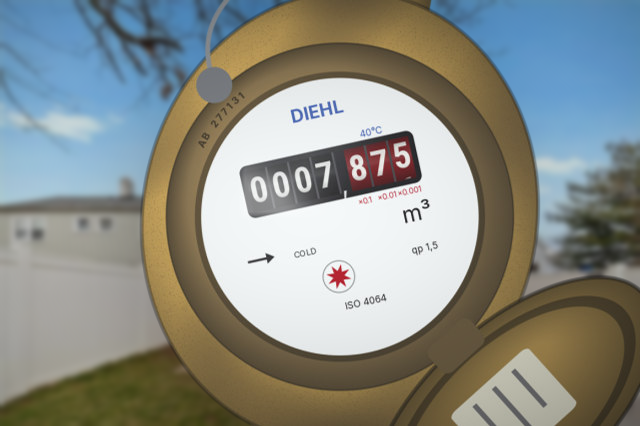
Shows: 7.875,m³
